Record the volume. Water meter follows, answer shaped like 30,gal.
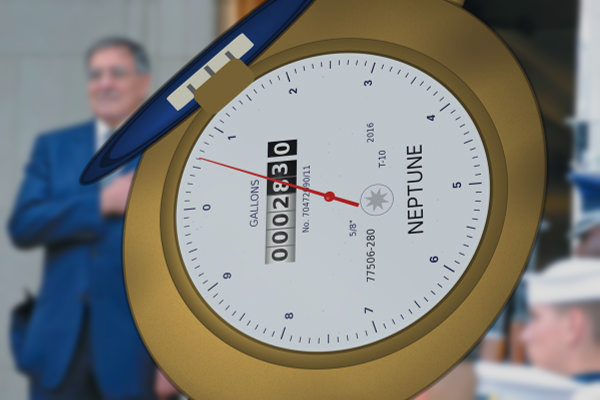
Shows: 2830.6,gal
